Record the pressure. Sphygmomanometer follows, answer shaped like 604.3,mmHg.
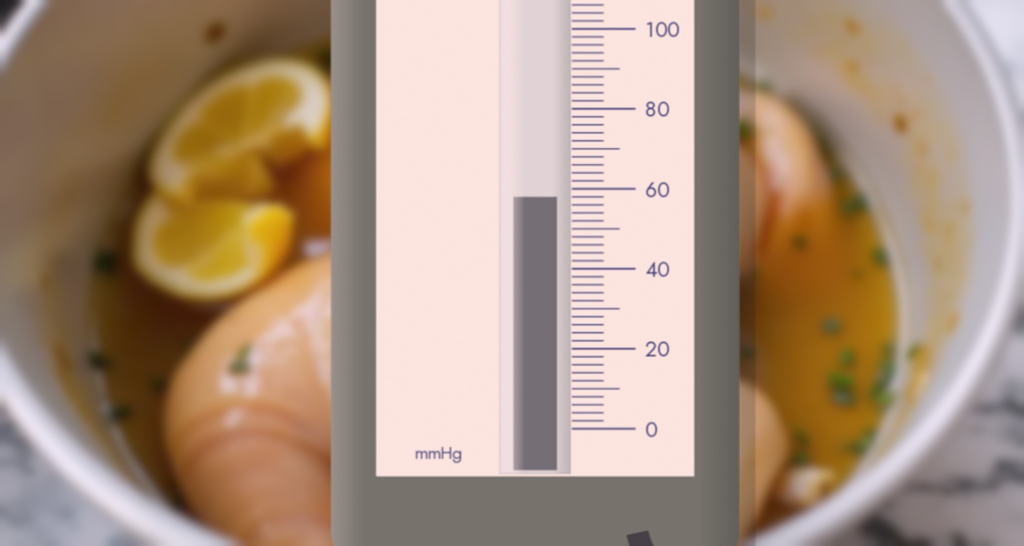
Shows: 58,mmHg
